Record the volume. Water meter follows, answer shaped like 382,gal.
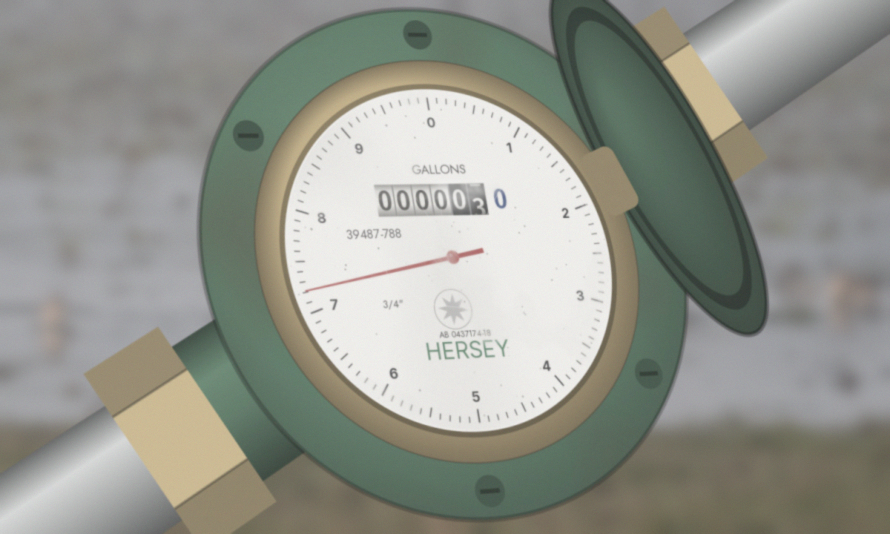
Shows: 27.2,gal
